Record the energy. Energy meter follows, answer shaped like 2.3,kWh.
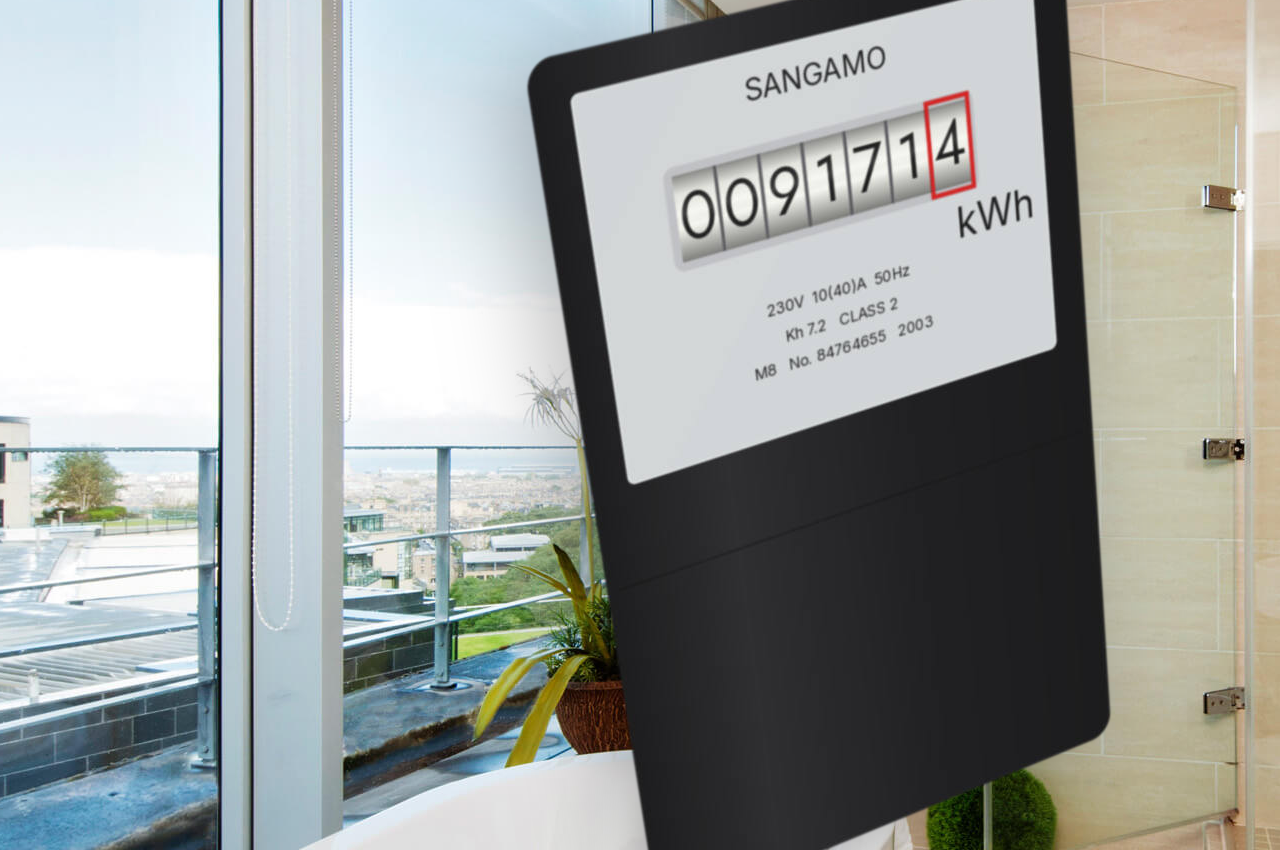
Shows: 9171.4,kWh
